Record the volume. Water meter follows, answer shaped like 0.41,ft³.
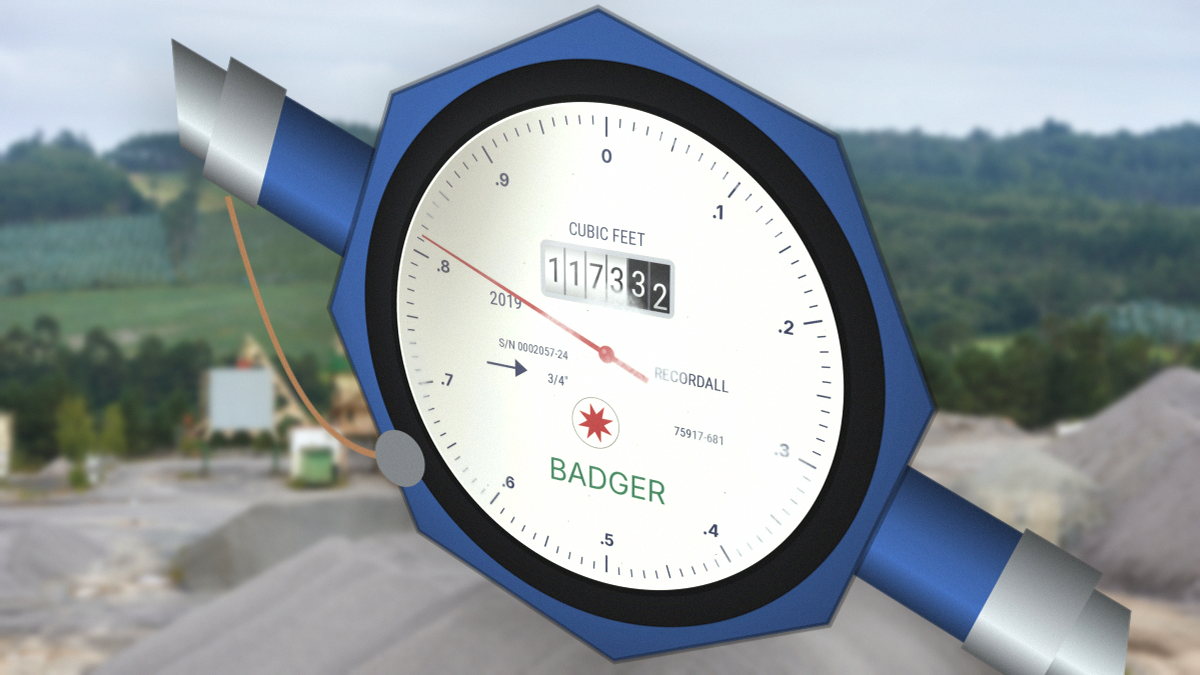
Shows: 117331.81,ft³
